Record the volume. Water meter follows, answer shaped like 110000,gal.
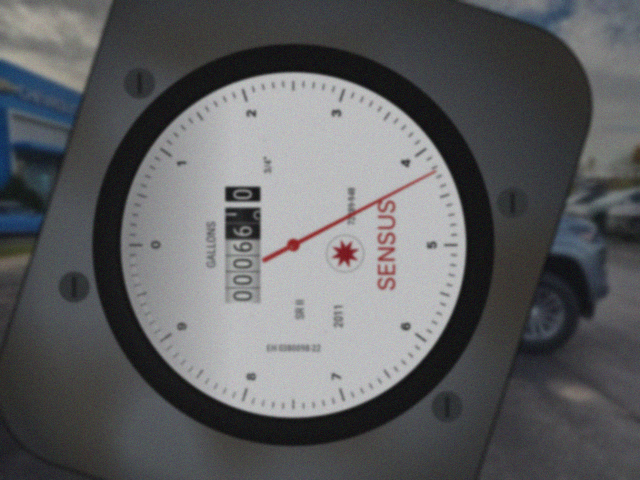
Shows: 6614.2,gal
